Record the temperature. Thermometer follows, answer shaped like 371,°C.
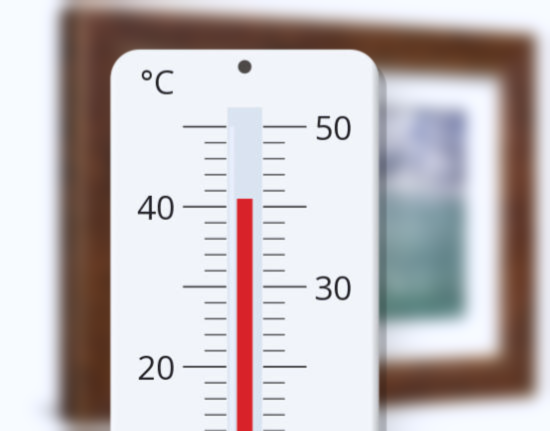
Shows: 41,°C
